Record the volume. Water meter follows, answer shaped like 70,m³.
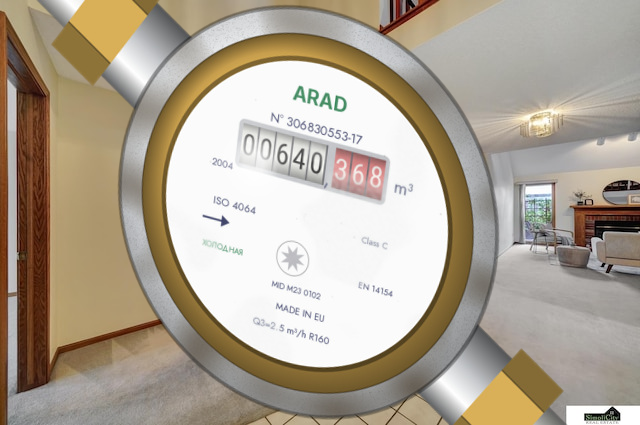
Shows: 640.368,m³
